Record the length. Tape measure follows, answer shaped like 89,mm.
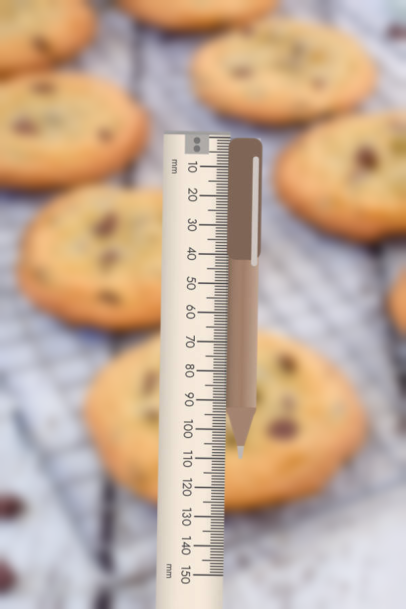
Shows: 110,mm
